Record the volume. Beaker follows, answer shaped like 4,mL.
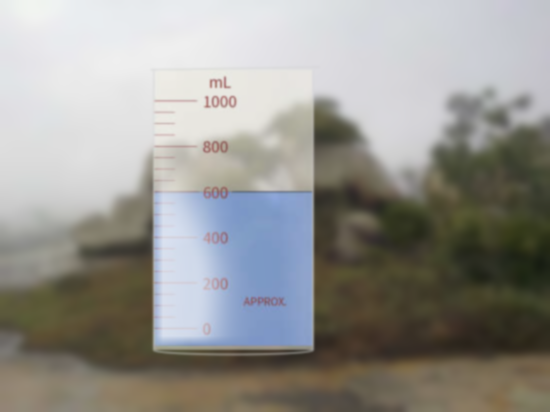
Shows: 600,mL
